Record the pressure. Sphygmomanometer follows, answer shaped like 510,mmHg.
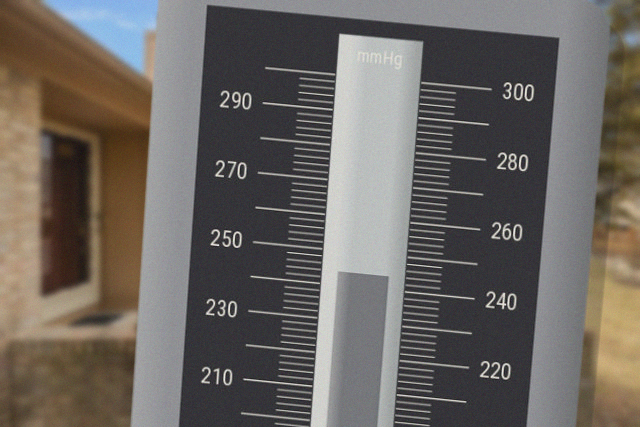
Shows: 244,mmHg
